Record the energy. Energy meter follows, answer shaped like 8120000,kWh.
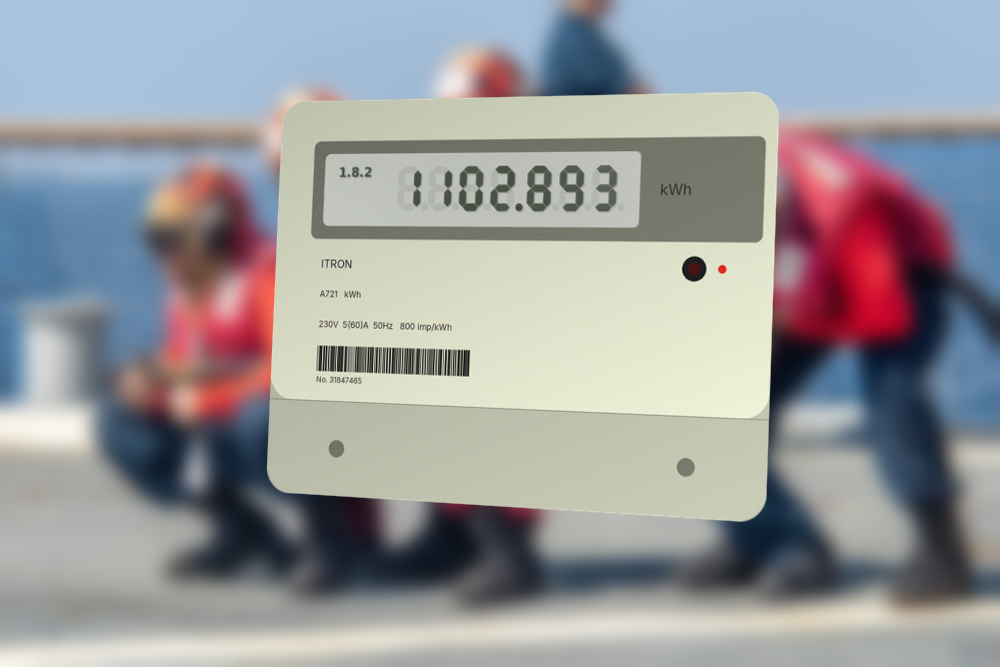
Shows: 1102.893,kWh
